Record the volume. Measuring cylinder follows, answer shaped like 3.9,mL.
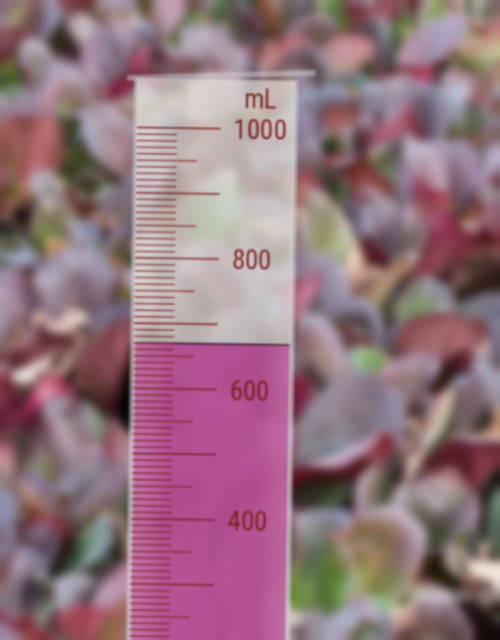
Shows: 670,mL
